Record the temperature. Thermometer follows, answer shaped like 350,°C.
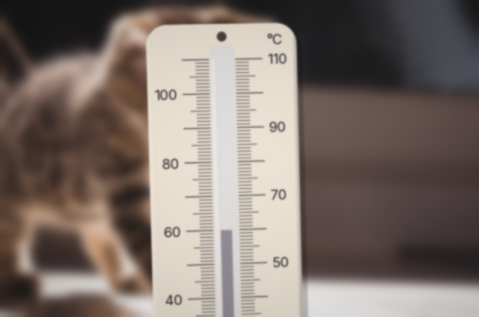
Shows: 60,°C
